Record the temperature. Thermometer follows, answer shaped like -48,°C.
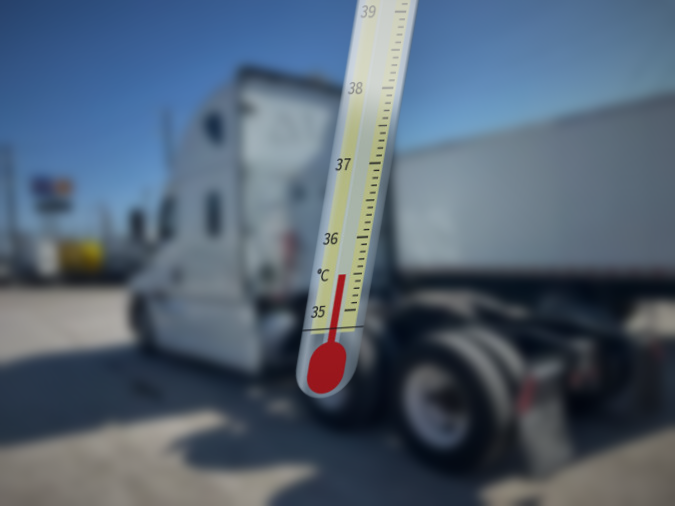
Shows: 35.5,°C
